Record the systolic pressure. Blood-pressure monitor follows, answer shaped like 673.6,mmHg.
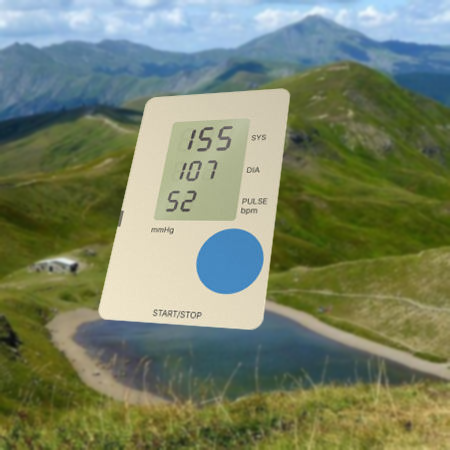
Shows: 155,mmHg
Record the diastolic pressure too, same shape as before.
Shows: 107,mmHg
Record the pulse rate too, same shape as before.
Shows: 52,bpm
